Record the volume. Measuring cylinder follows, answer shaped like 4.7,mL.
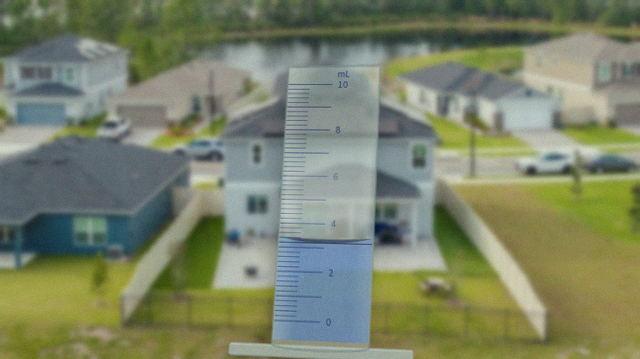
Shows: 3.2,mL
